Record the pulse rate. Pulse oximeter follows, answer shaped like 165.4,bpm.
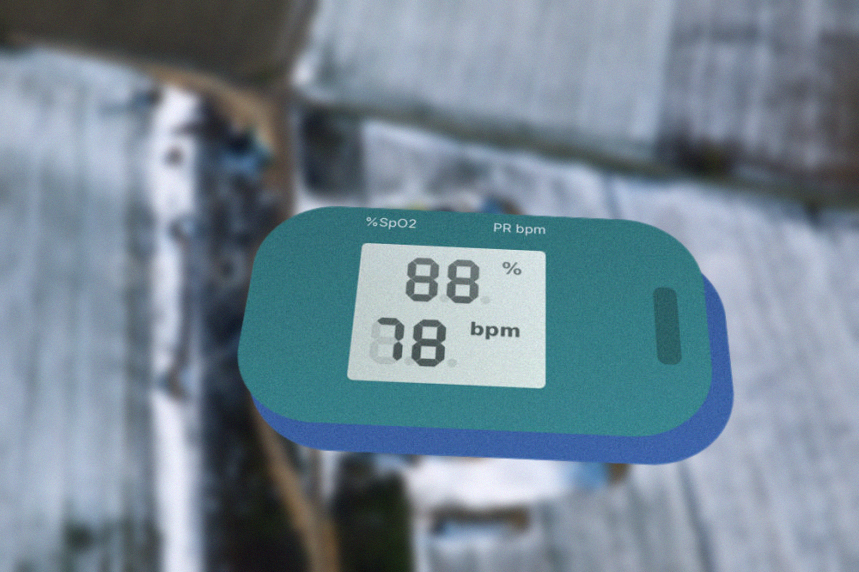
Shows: 78,bpm
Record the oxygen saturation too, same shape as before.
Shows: 88,%
